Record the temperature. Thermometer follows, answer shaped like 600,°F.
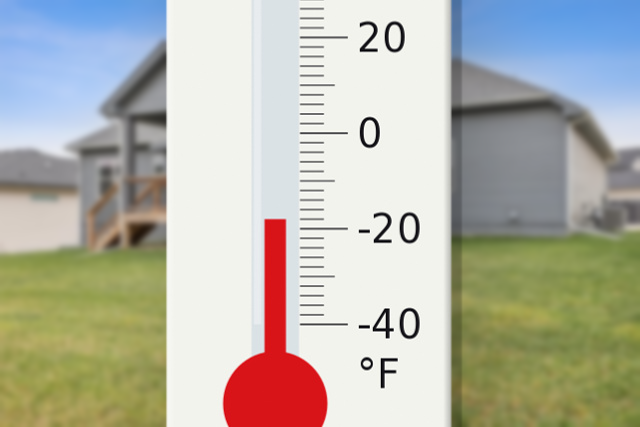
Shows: -18,°F
